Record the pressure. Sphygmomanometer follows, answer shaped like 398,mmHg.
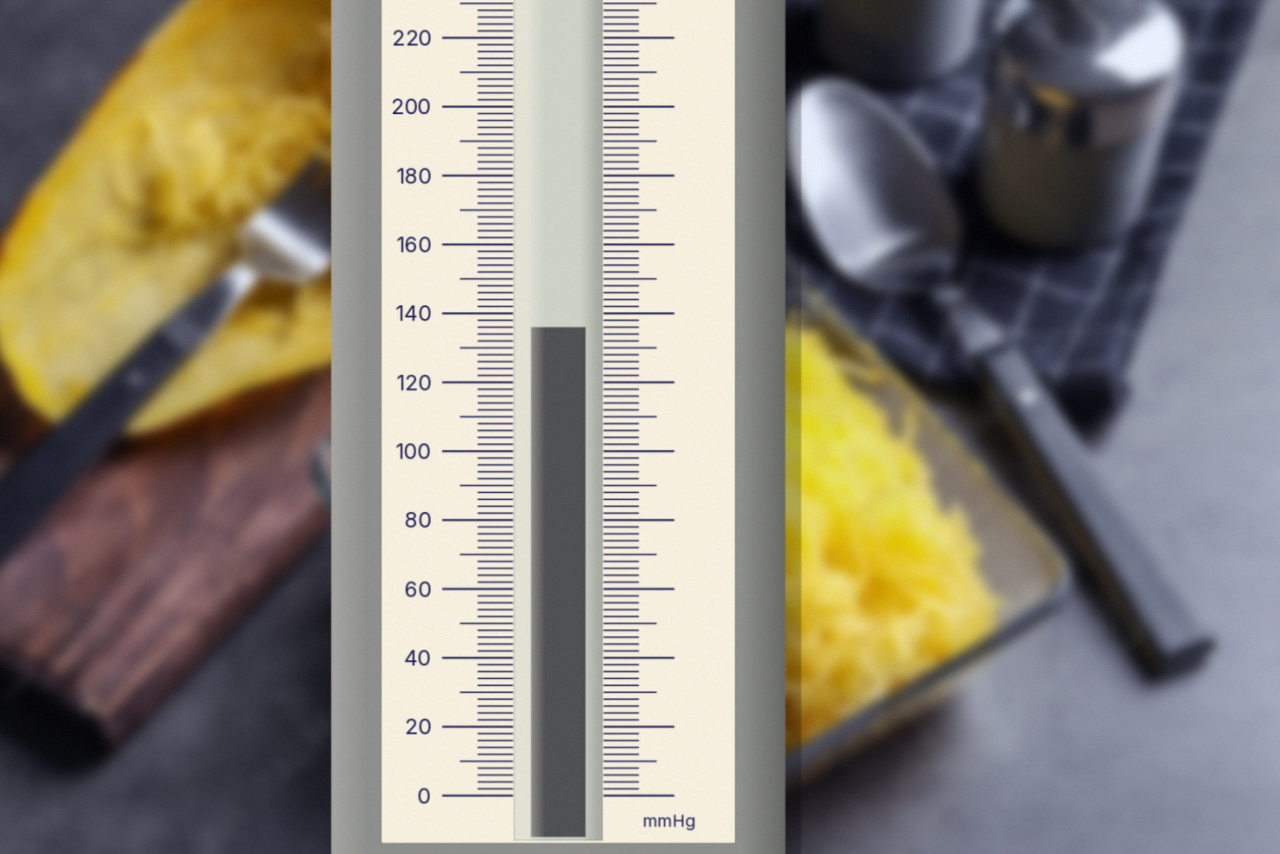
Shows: 136,mmHg
